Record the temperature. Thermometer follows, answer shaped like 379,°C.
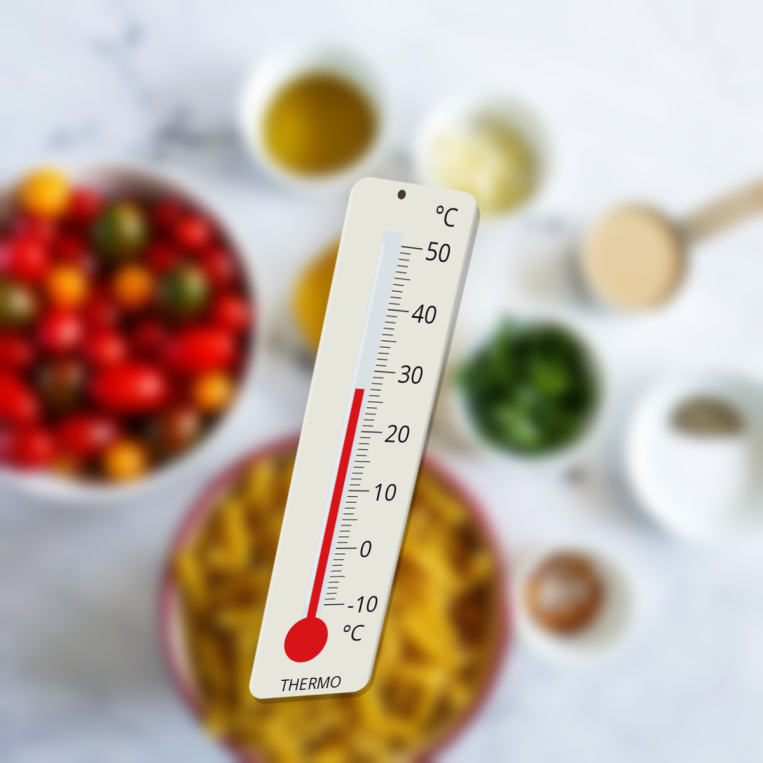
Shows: 27,°C
